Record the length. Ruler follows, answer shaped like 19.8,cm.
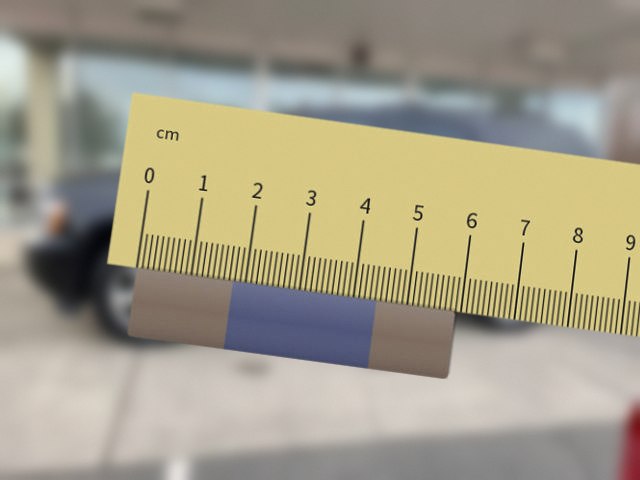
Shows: 5.9,cm
